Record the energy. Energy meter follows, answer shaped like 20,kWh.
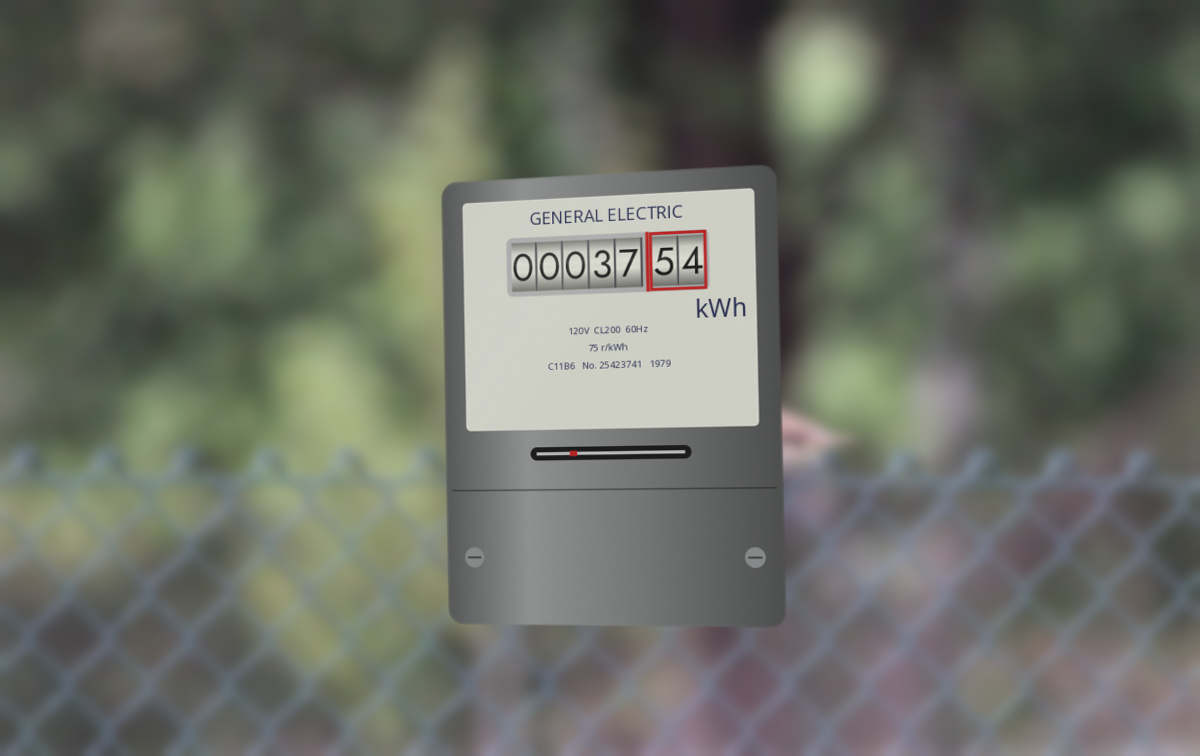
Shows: 37.54,kWh
